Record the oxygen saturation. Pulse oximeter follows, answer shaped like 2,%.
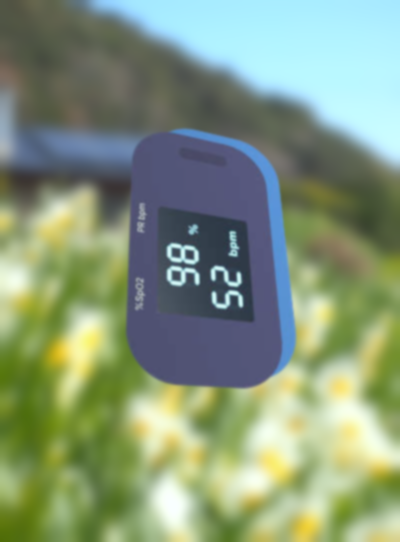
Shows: 98,%
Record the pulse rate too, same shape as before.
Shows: 52,bpm
